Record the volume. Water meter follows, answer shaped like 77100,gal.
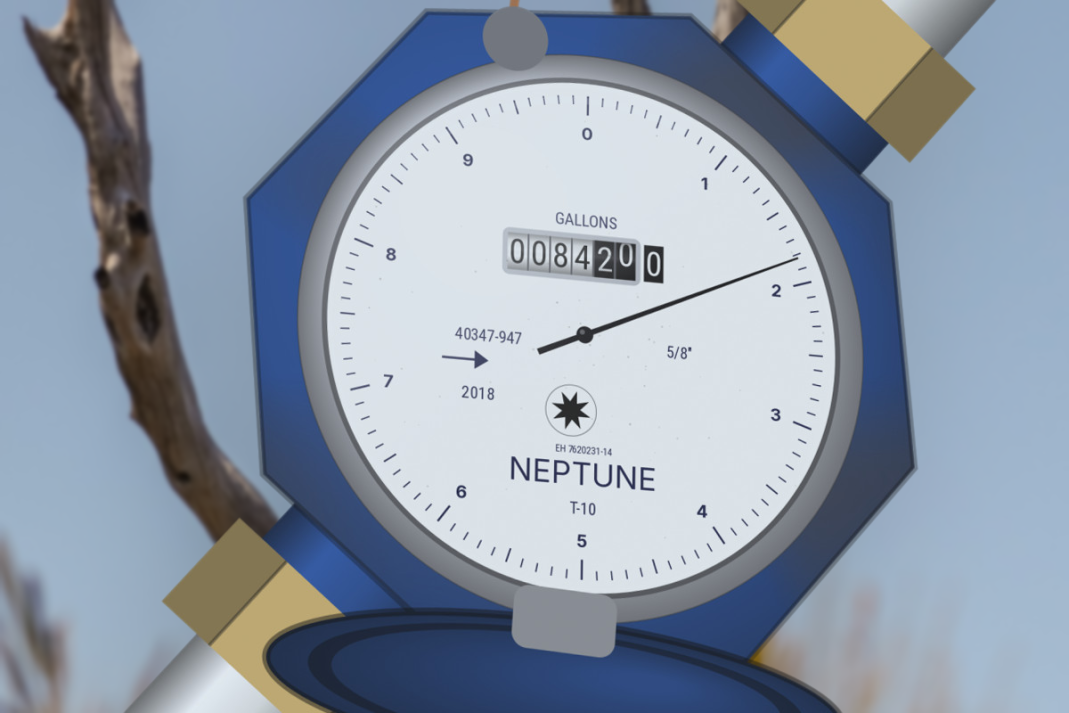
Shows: 84201.8,gal
